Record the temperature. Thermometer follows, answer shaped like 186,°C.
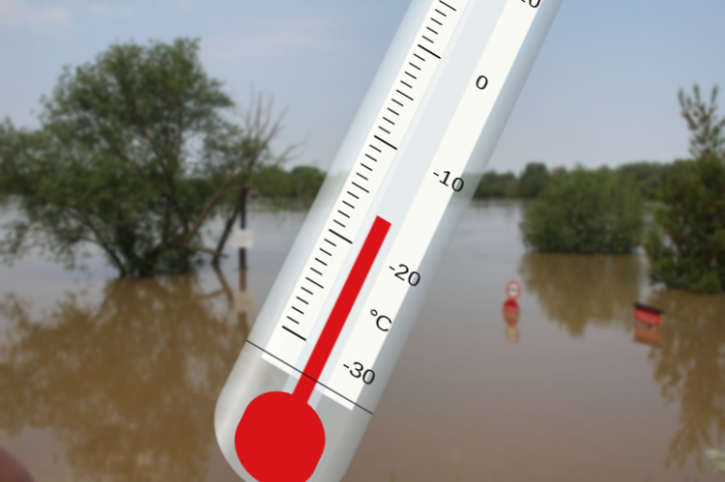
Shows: -16.5,°C
